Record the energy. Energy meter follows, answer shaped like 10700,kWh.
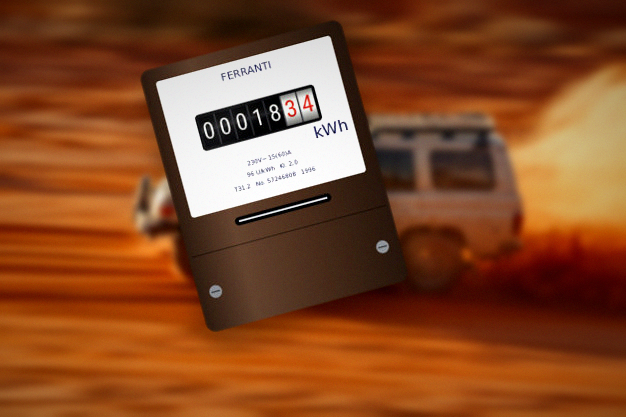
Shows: 18.34,kWh
